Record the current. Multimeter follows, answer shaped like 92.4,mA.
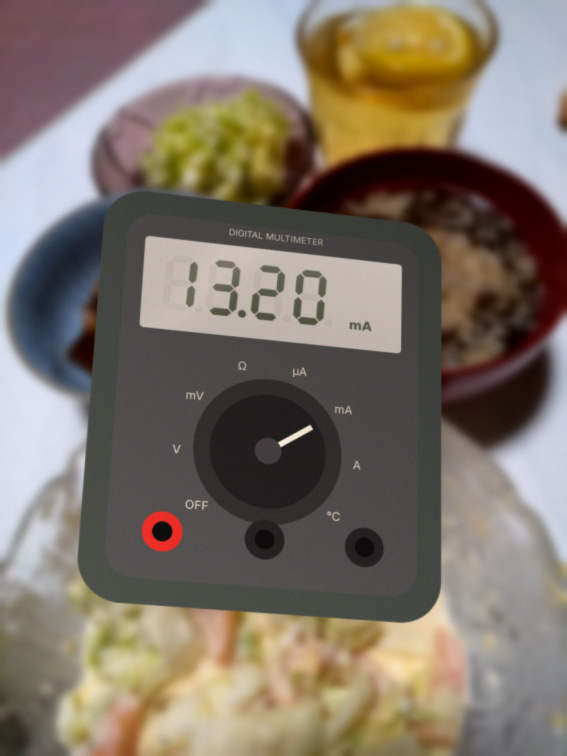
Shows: 13.20,mA
